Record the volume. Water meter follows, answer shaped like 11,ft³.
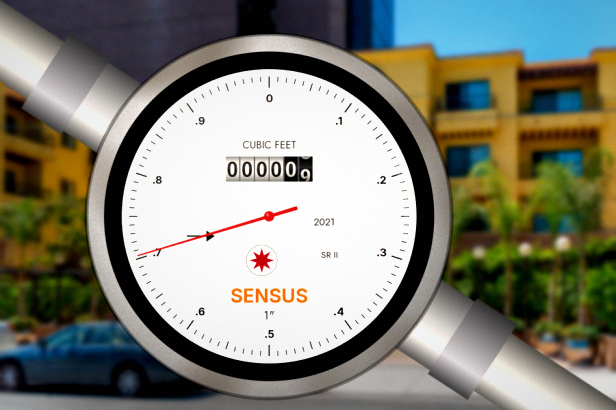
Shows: 8.70,ft³
